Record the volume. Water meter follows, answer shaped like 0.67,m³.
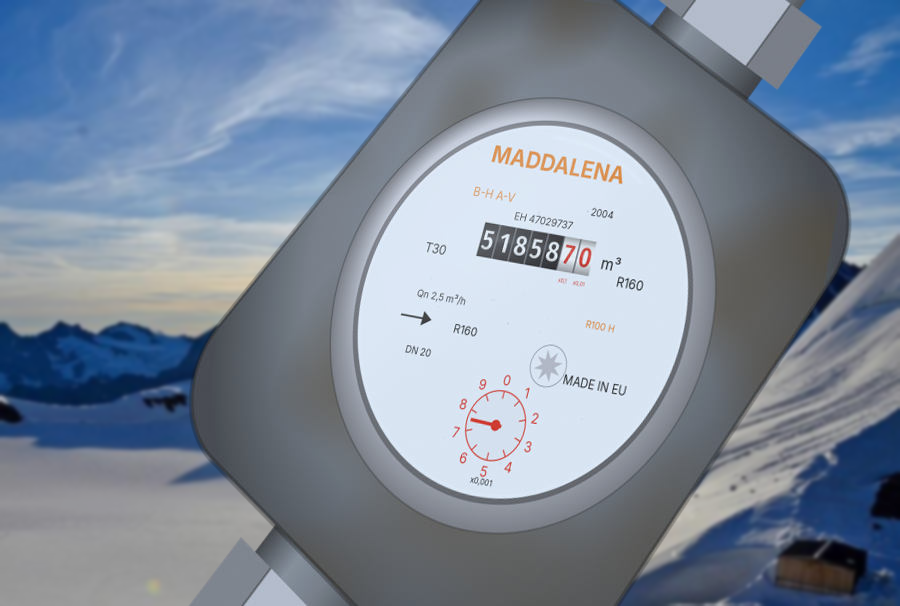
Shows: 51858.707,m³
